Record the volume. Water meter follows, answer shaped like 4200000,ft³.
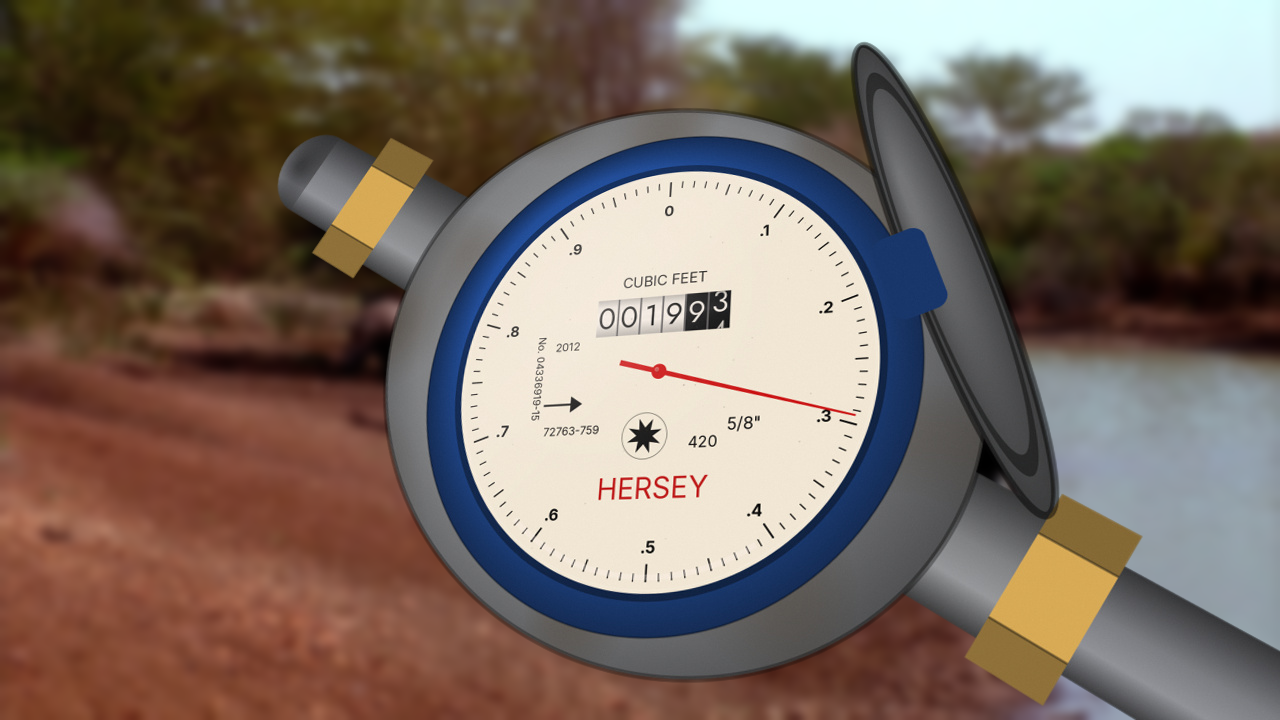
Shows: 1993.29,ft³
